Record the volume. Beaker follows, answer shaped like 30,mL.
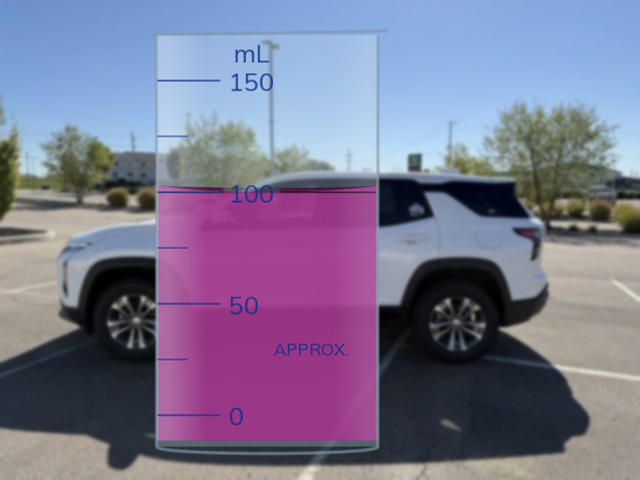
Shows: 100,mL
